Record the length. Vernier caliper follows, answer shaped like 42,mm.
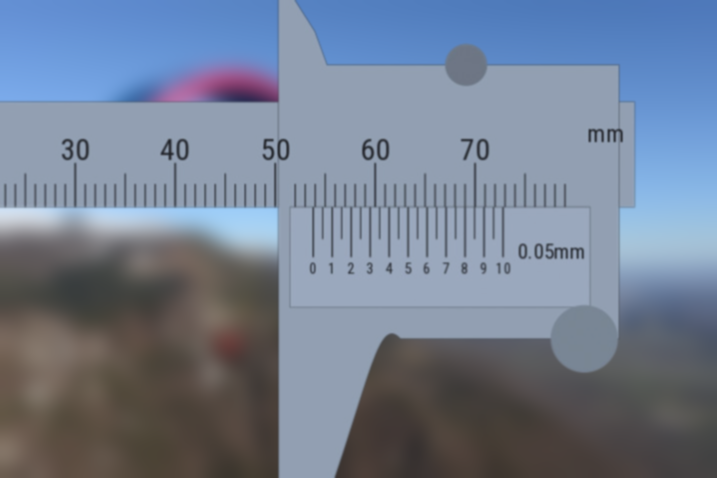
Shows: 53.8,mm
